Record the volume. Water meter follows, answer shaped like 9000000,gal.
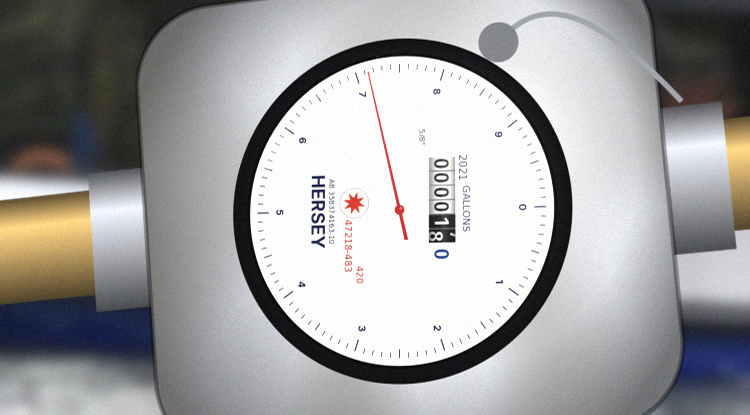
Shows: 177.1,gal
